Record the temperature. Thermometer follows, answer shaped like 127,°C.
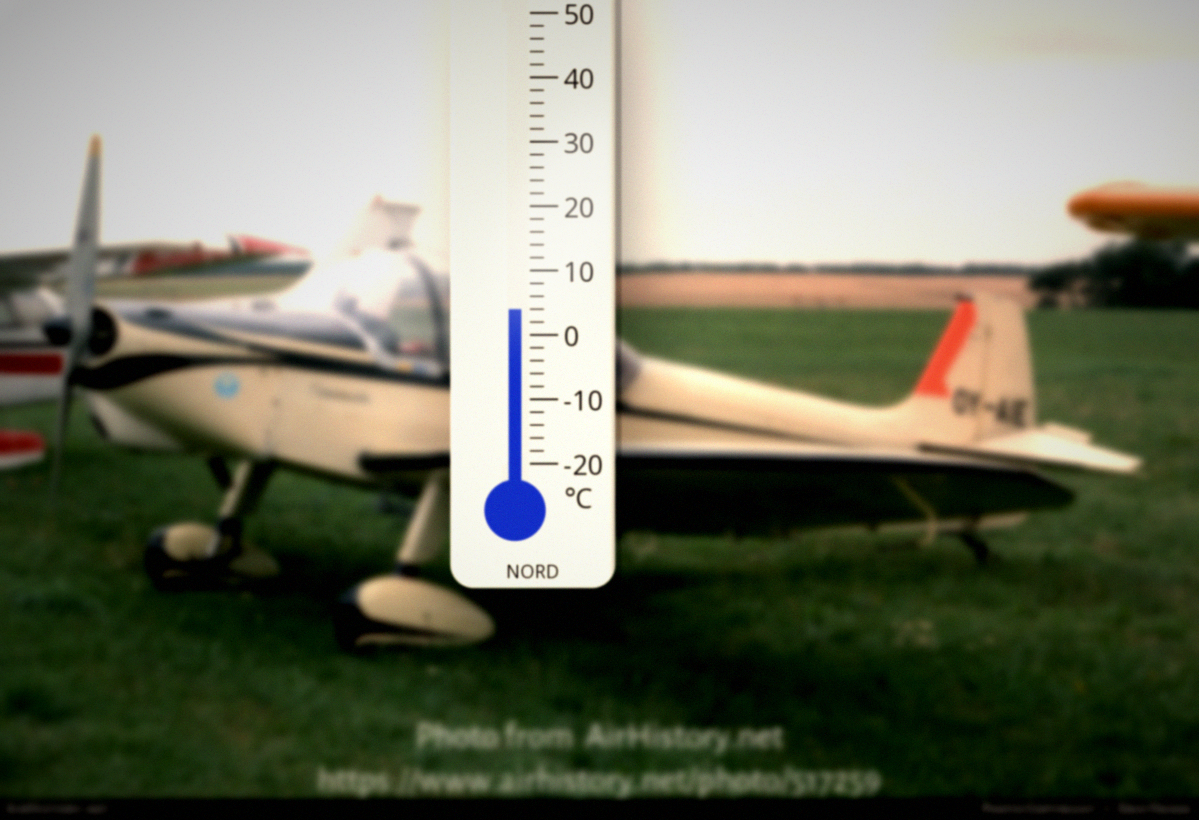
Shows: 4,°C
